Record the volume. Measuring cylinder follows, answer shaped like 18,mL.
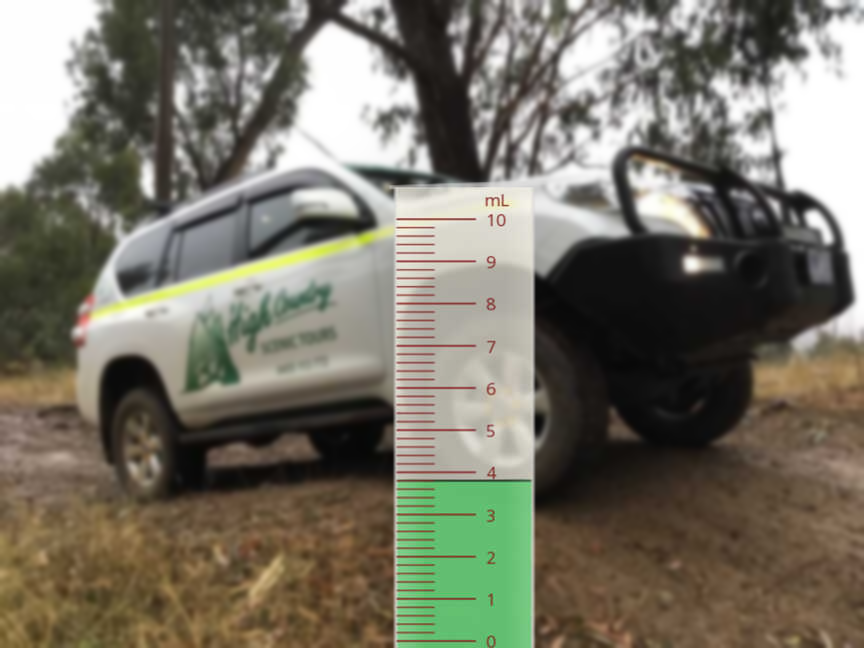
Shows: 3.8,mL
